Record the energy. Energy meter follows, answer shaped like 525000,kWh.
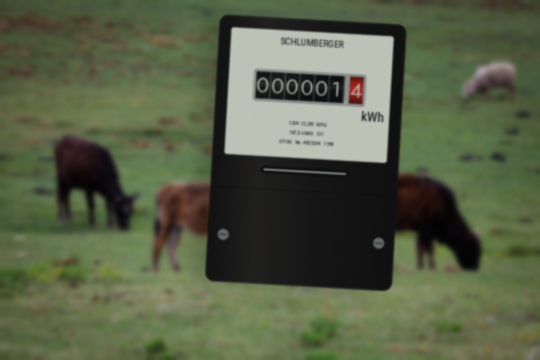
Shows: 1.4,kWh
